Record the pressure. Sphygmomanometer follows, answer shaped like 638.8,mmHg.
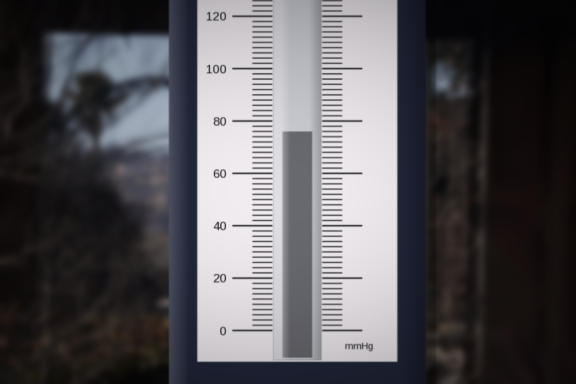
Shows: 76,mmHg
